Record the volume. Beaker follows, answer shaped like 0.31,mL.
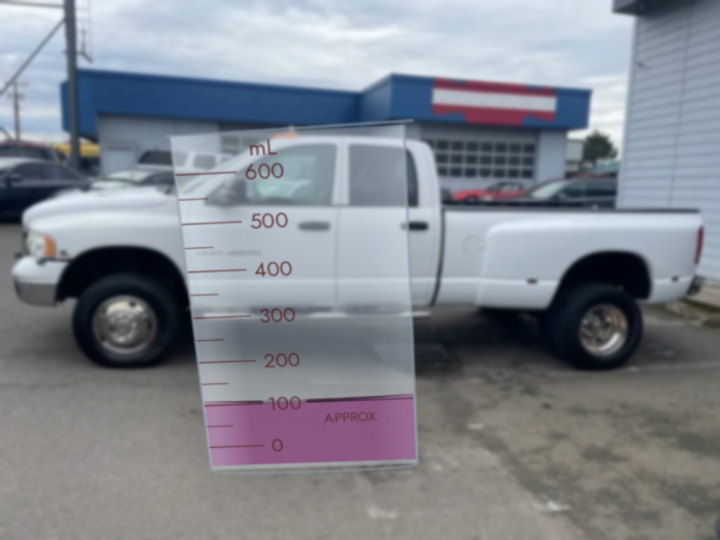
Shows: 100,mL
